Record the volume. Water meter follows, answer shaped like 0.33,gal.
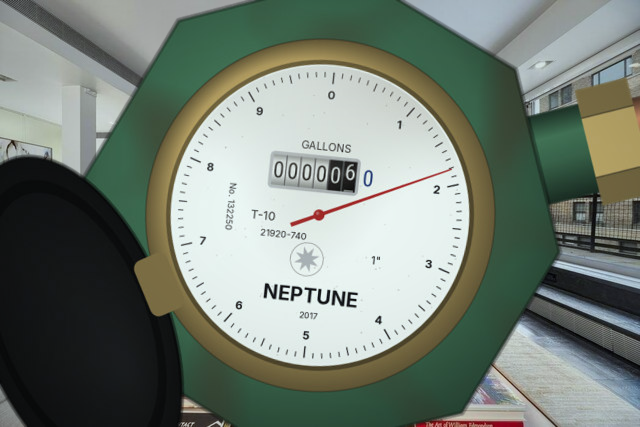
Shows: 61.8,gal
